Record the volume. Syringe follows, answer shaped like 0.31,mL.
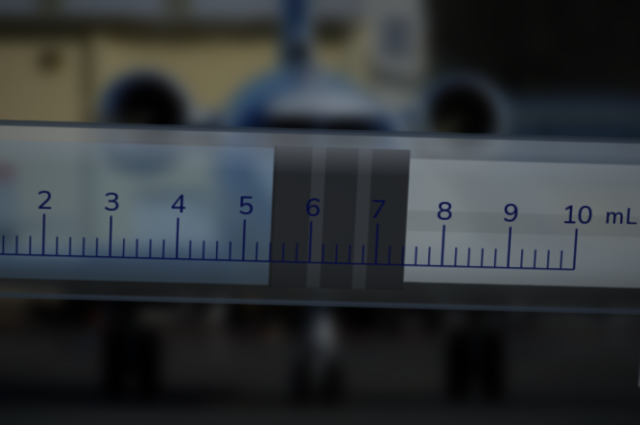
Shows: 5.4,mL
